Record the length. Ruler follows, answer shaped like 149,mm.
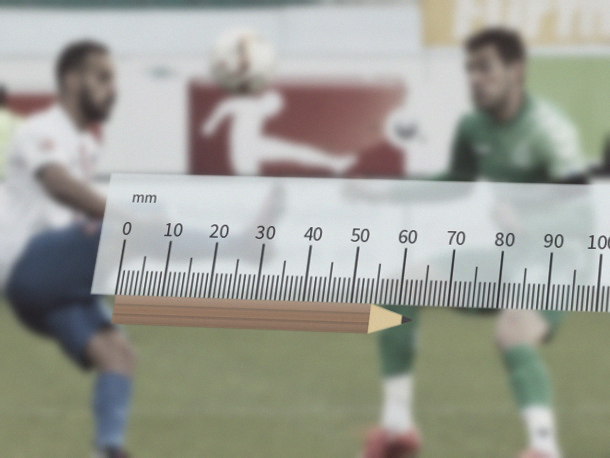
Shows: 63,mm
